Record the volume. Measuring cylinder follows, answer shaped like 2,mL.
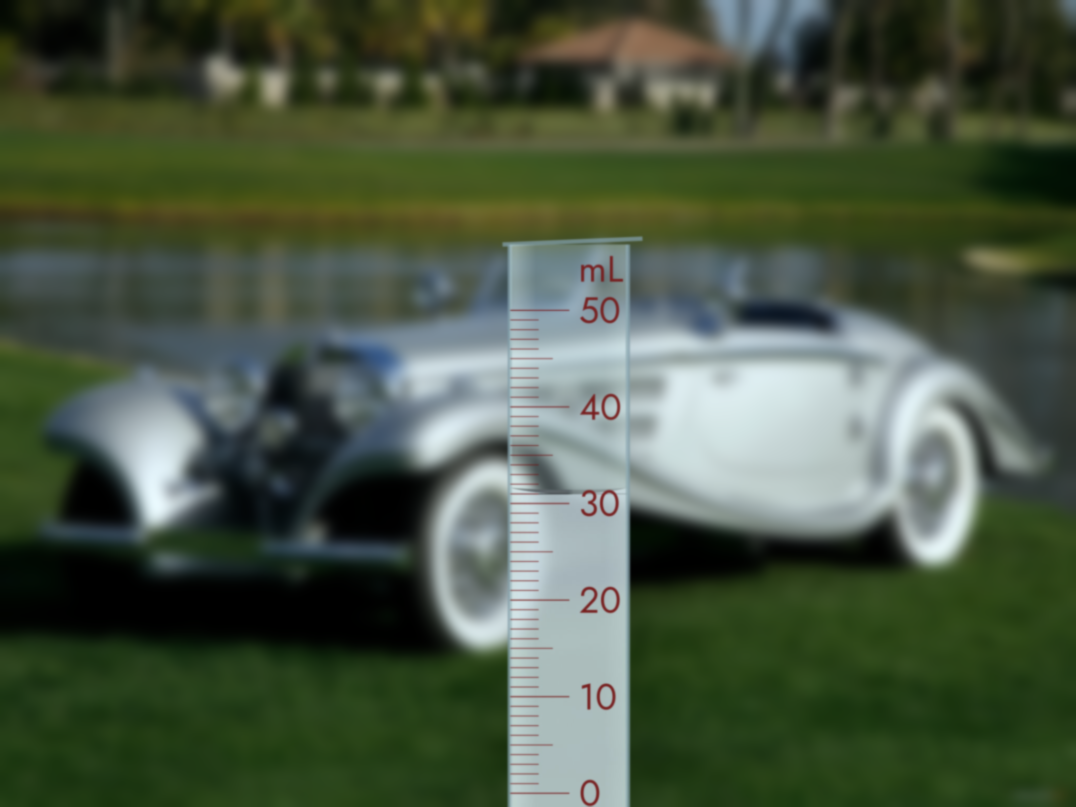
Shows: 31,mL
